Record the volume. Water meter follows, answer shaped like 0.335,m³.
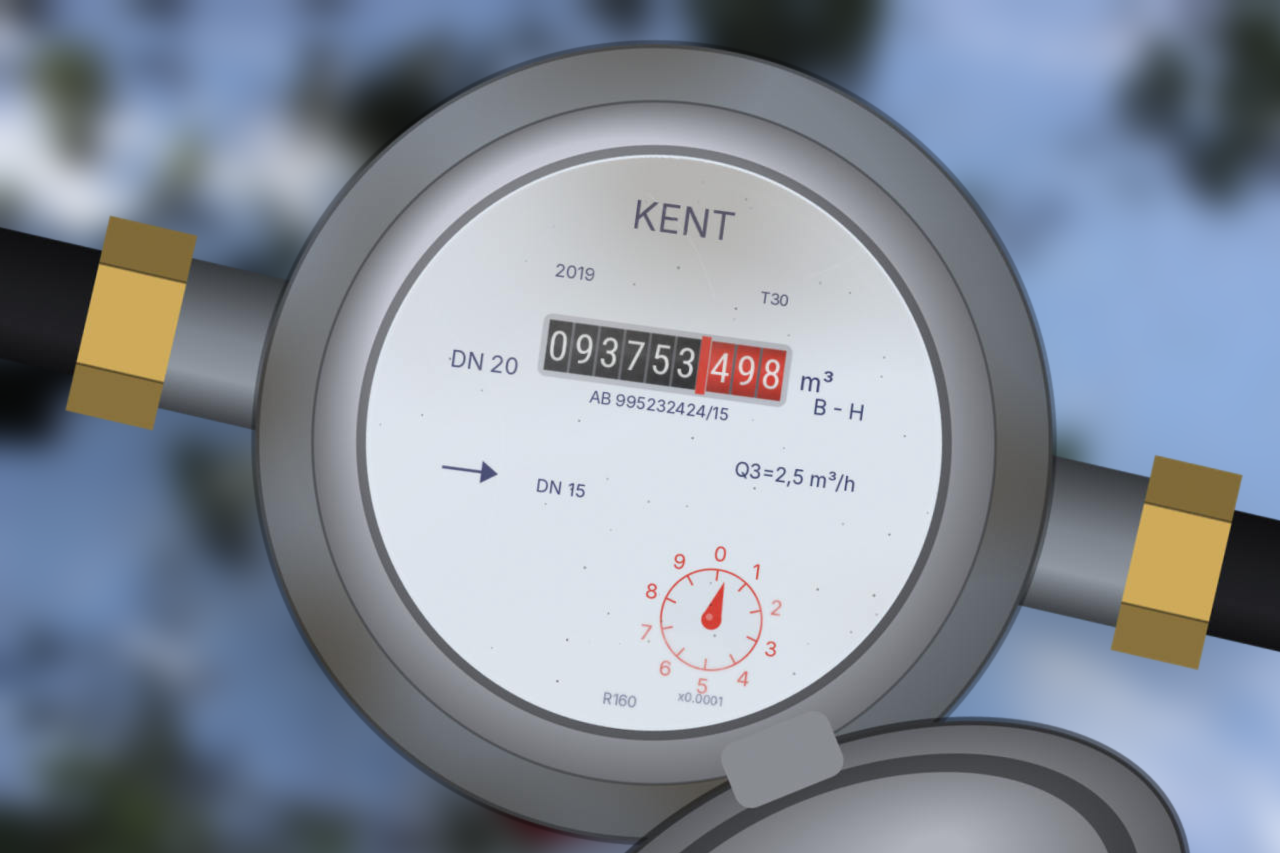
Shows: 93753.4980,m³
